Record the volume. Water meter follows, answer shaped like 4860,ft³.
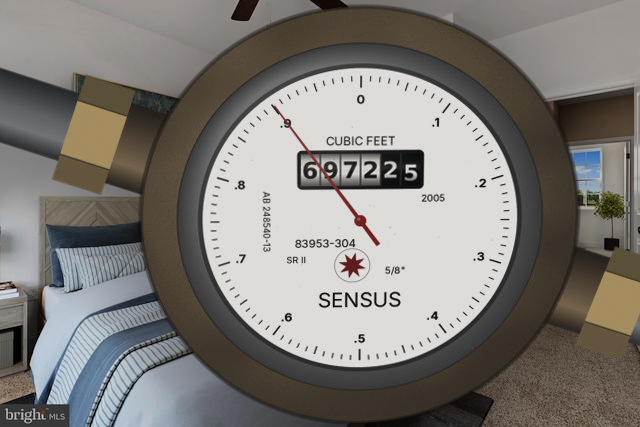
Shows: 697224.90,ft³
